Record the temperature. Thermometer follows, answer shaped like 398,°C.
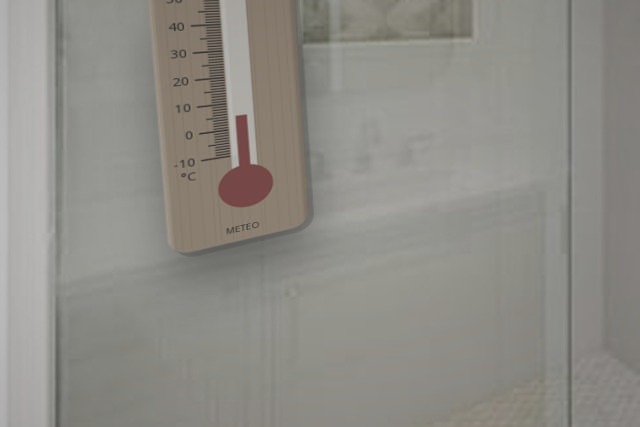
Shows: 5,°C
